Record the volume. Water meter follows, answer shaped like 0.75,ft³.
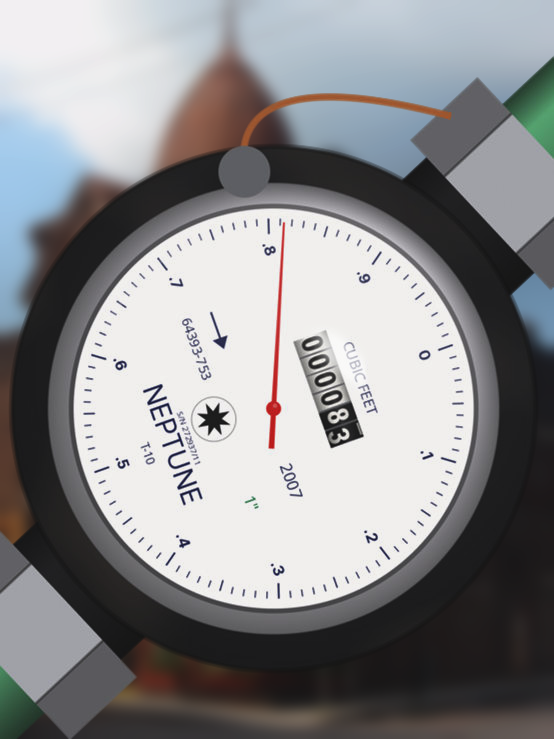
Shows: 82.81,ft³
